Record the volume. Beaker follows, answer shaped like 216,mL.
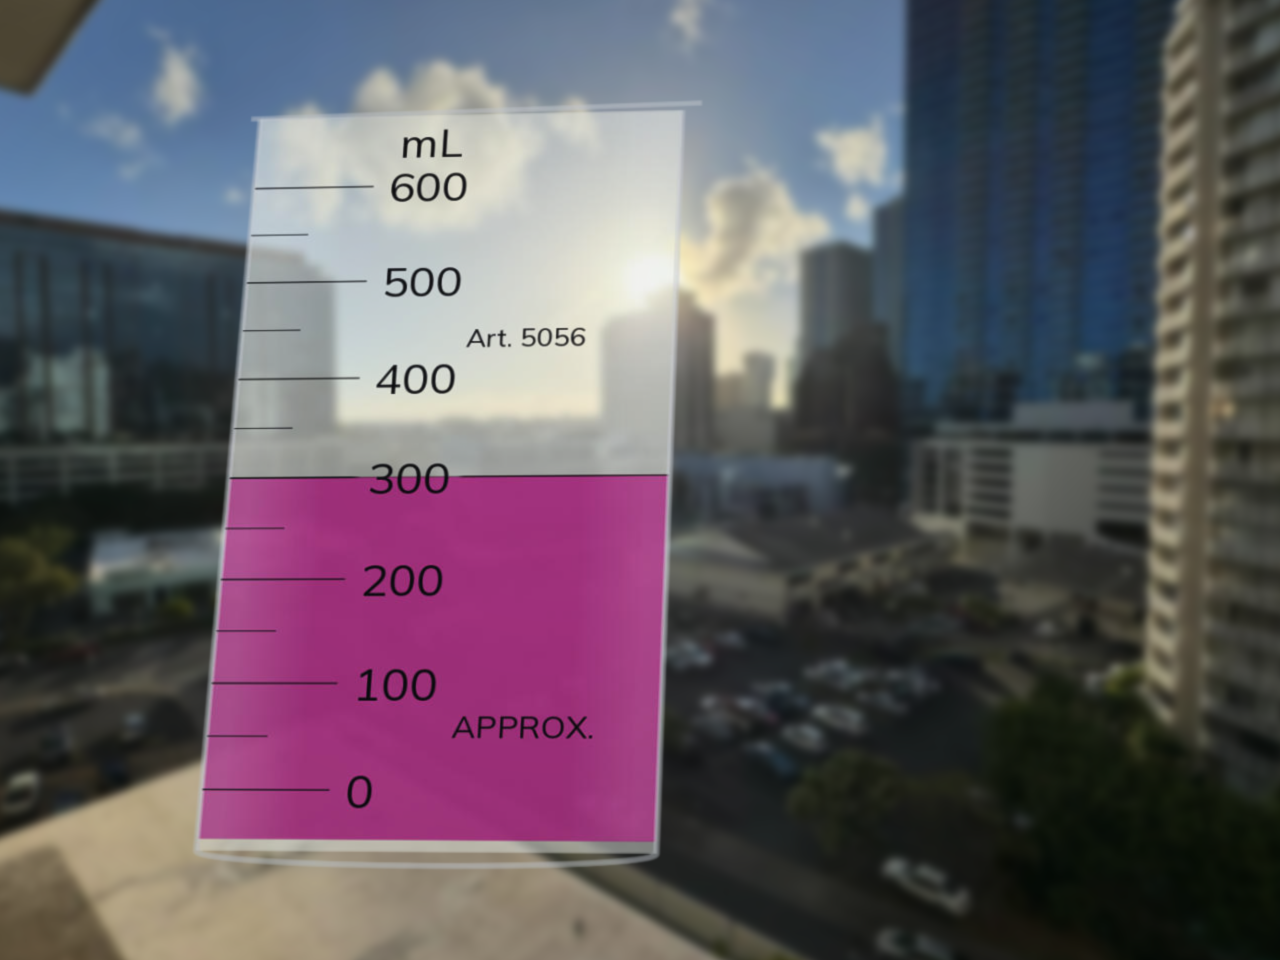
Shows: 300,mL
